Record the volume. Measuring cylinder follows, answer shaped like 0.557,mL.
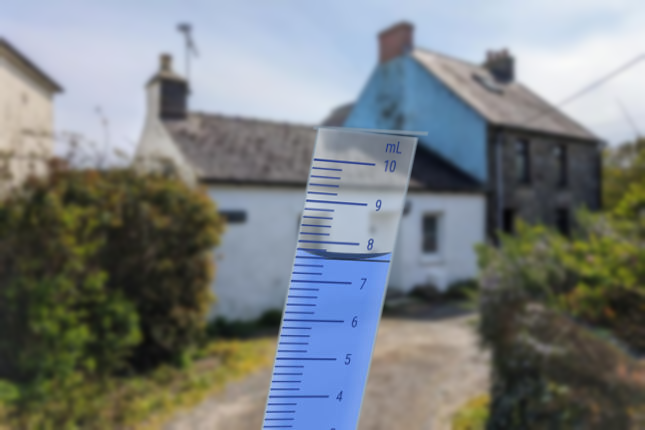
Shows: 7.6,mL
